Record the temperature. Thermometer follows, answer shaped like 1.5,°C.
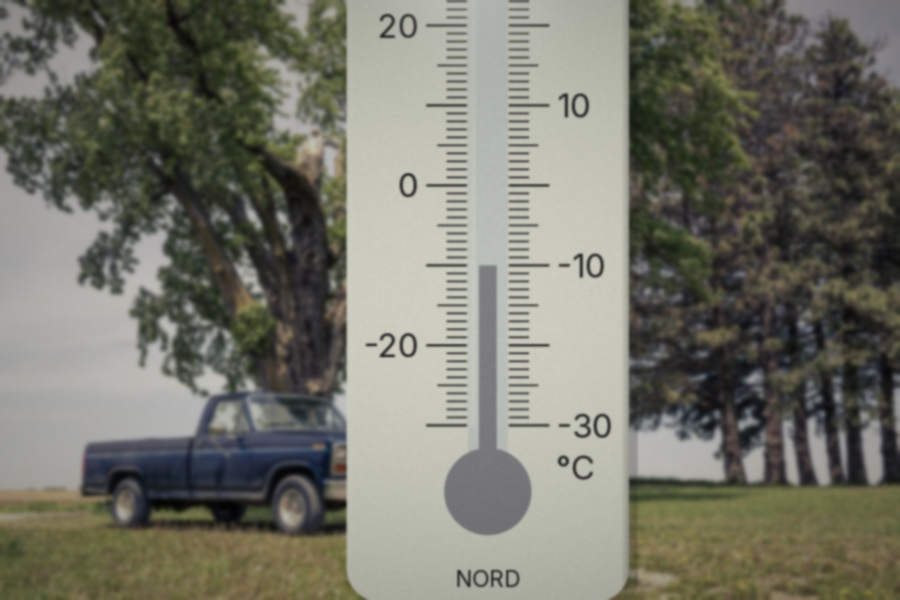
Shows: -10,°C
